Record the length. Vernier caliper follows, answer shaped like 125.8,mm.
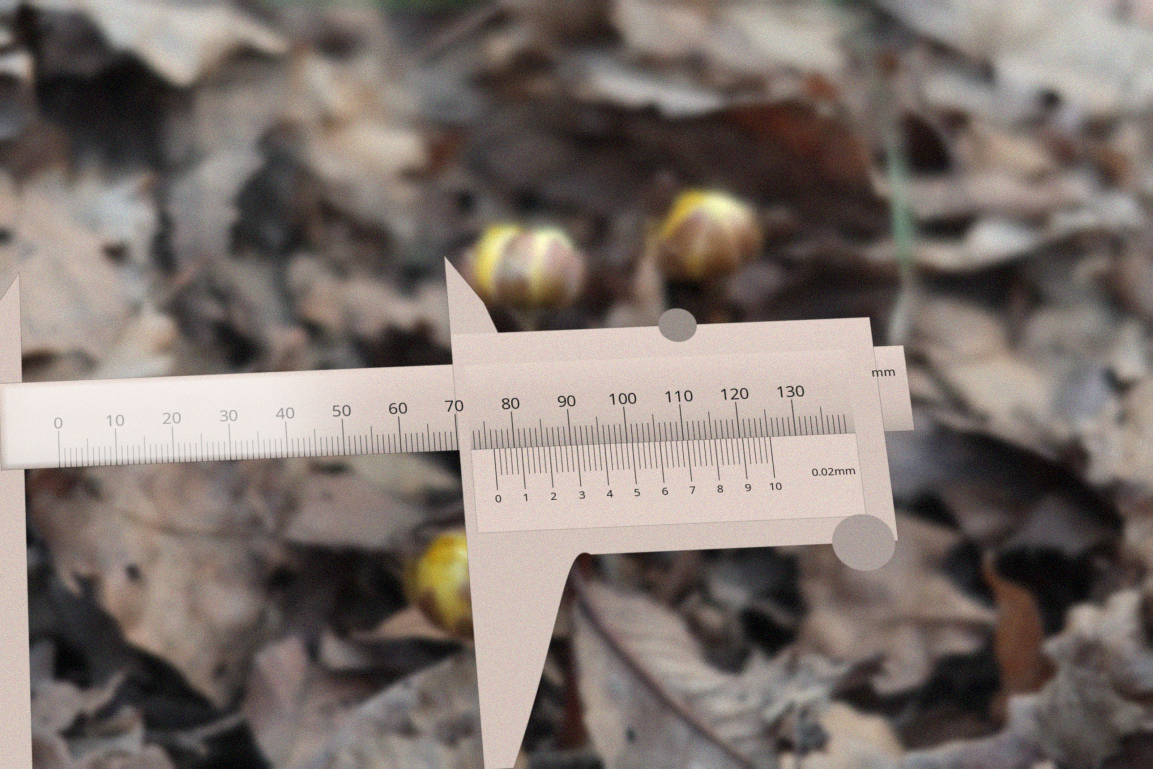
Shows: 76.4,mm
